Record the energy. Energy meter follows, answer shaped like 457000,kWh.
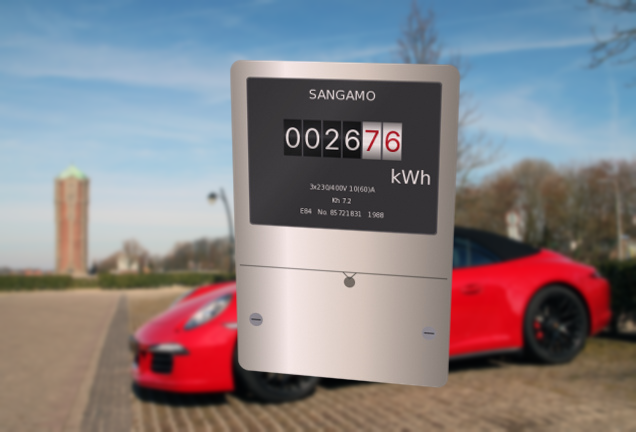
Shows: 26.76,kWh
